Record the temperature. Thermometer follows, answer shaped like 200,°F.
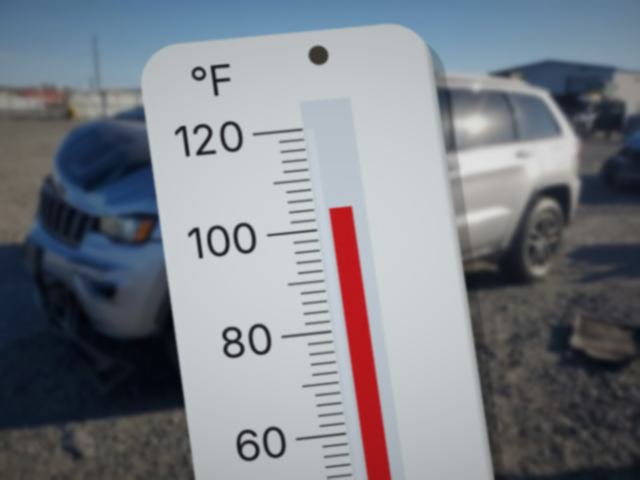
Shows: 104,°F
